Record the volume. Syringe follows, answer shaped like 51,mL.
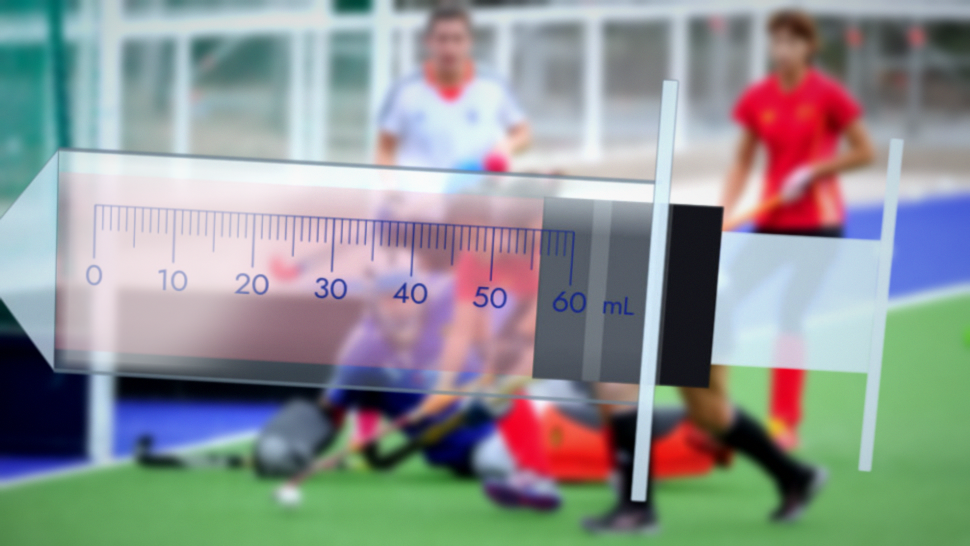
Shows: 56,mL
